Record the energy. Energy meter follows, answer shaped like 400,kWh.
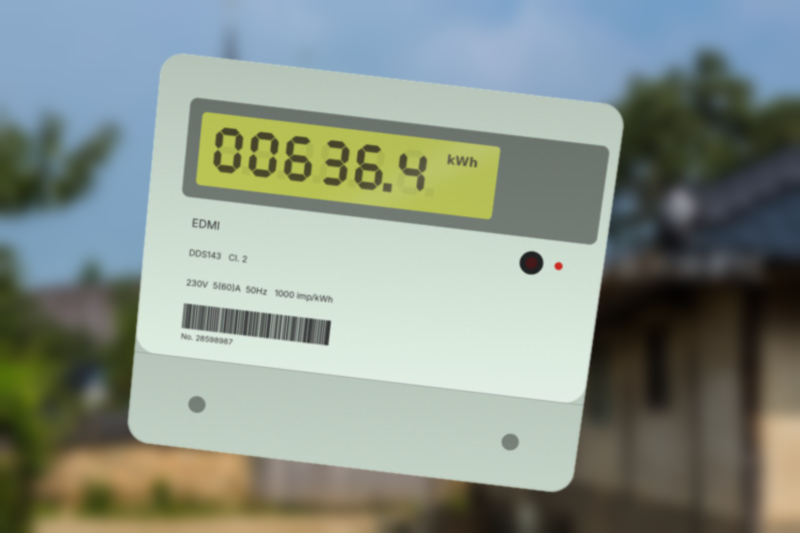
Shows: 636.4,kWh
